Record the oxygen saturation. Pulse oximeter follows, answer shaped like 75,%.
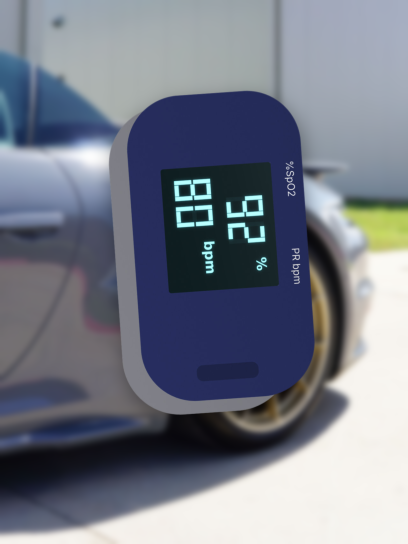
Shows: 92,%
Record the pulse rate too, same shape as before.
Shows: 80,bpm
